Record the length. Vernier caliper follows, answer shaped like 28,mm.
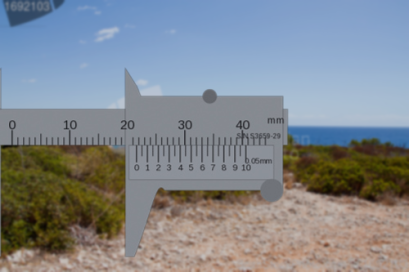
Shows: 21.6,mm
